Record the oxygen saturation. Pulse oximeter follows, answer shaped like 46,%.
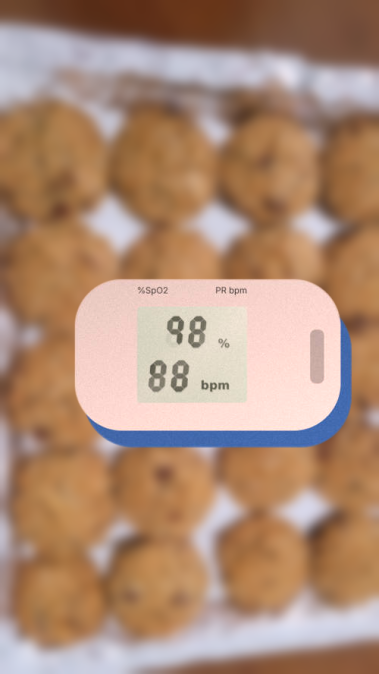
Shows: 98,%
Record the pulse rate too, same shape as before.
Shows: 88,bpm
